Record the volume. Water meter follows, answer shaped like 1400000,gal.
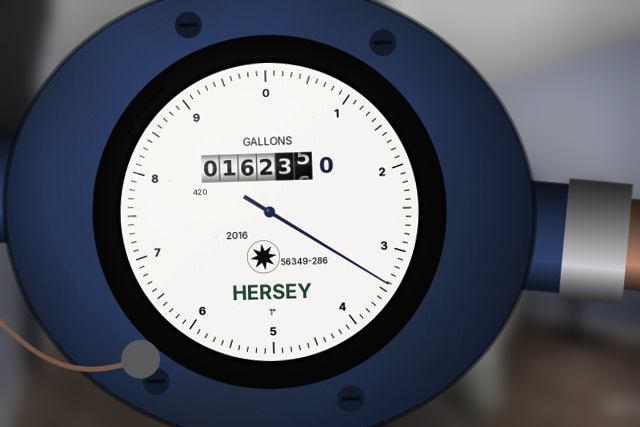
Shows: 162353.4,gal
